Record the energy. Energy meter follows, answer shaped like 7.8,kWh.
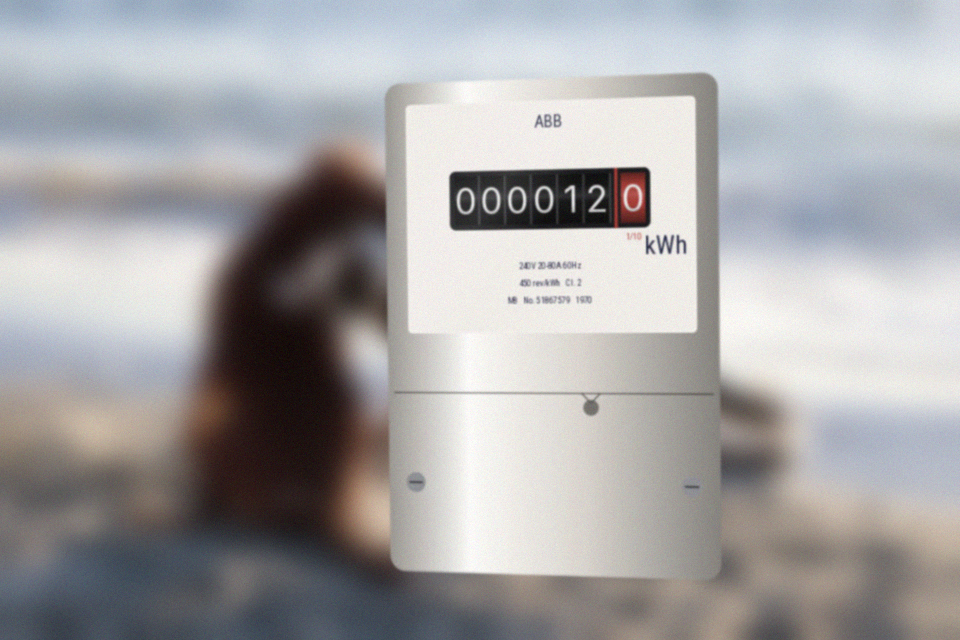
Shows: 12.0,kWh
